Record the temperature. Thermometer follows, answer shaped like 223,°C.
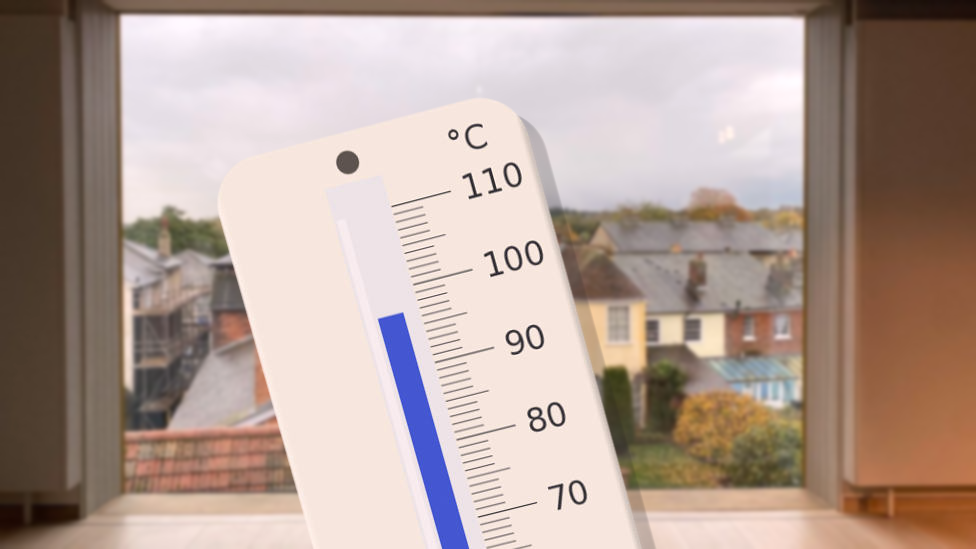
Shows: 97,°C
